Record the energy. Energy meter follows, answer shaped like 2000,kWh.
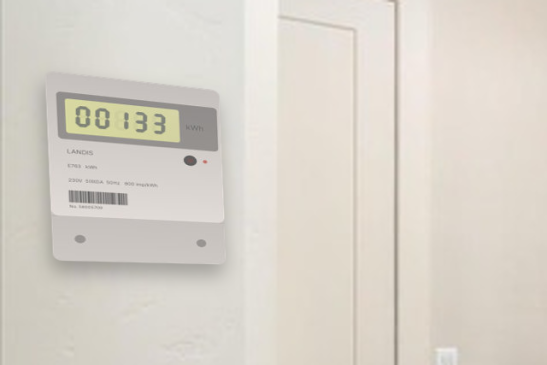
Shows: 133,kWh
